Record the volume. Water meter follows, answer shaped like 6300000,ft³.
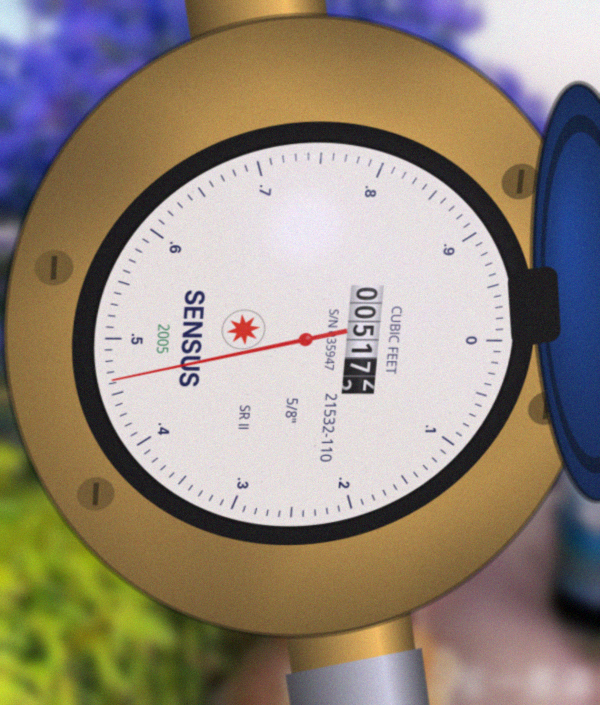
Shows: 5172.46,ft³
